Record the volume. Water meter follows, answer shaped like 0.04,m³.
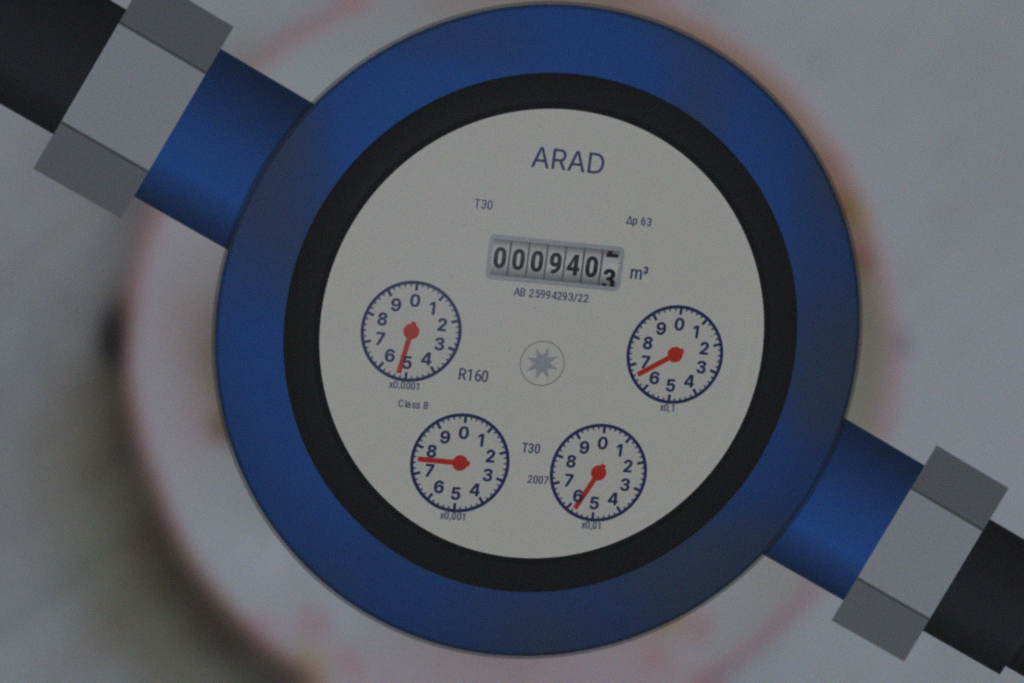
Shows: 9402.6575,m³
